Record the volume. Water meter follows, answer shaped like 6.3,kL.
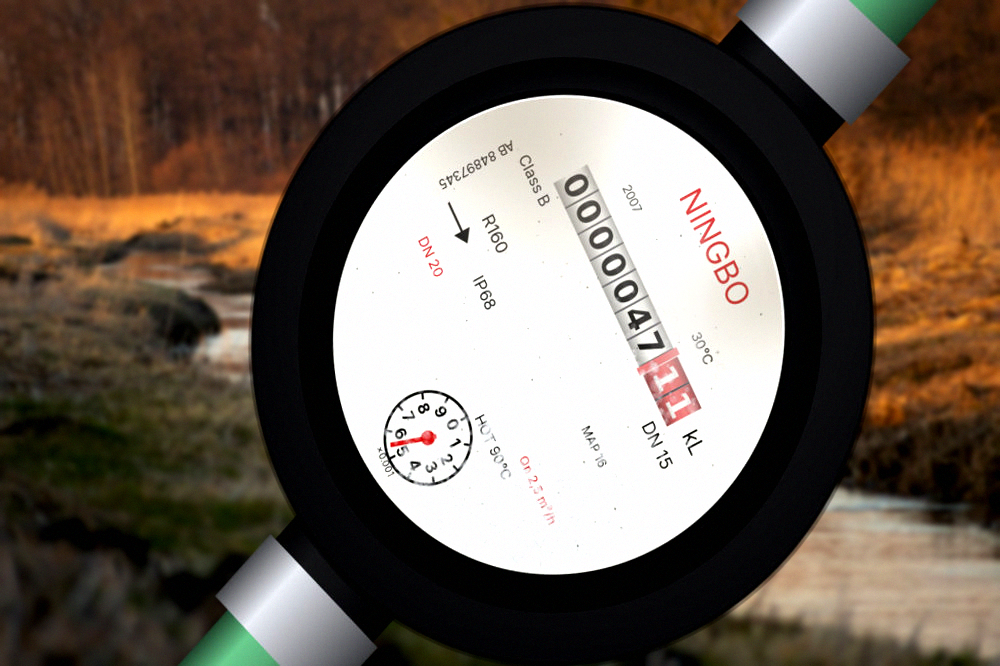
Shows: 47.115,kL
